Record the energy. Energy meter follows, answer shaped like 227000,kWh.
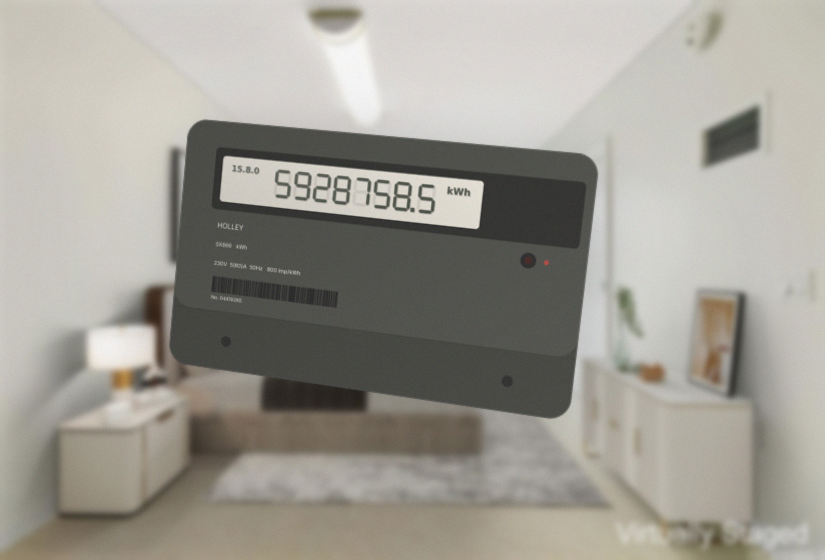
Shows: 5928758.5,kWh
